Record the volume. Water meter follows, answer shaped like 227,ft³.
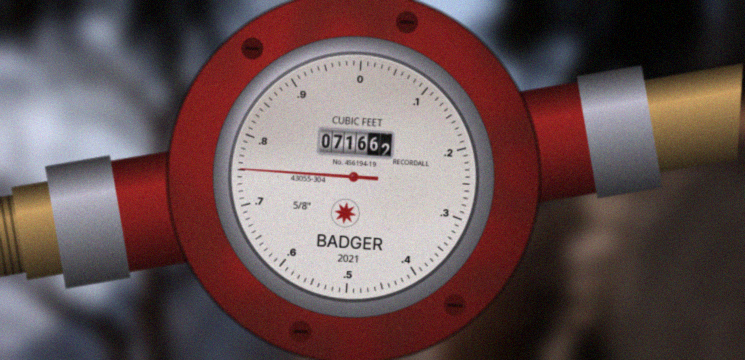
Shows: 71661.75,ft³
